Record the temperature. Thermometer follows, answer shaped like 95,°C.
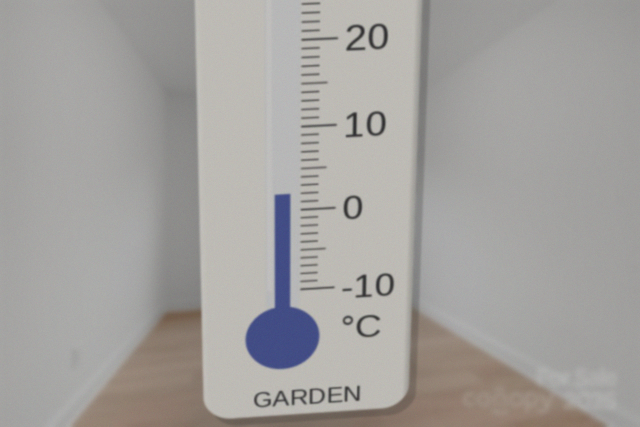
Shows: 2,°C
